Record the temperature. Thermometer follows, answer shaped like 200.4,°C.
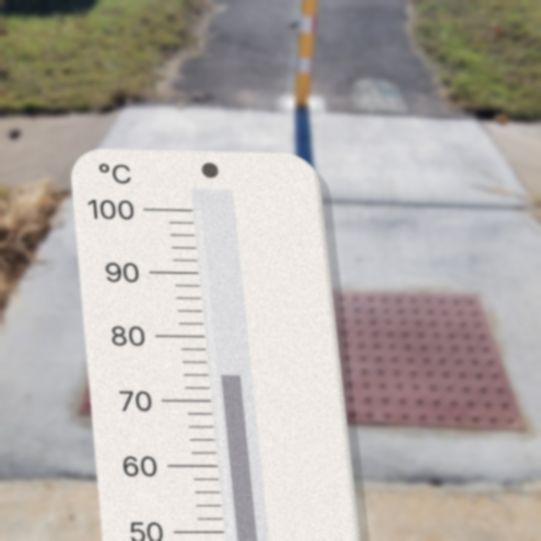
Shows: 74,°C
